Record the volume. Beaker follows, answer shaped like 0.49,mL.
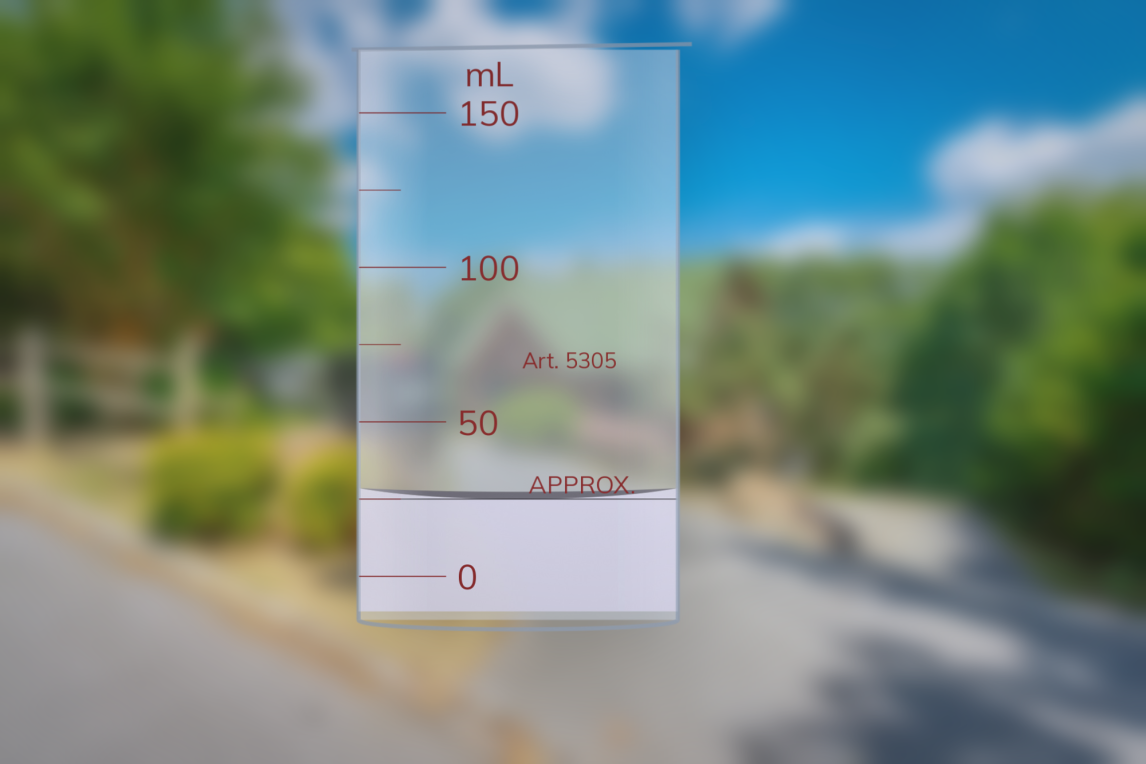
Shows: 25,mL
